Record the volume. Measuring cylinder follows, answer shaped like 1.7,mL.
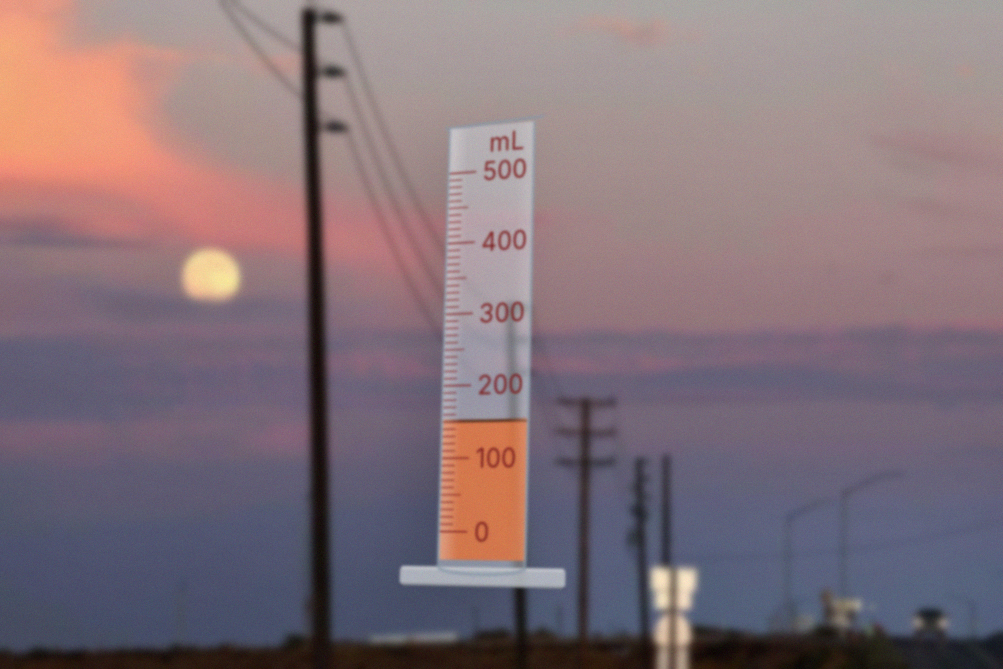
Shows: 150,mL
